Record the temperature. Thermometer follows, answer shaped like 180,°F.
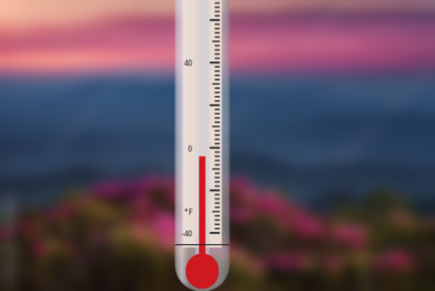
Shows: -4,°F
